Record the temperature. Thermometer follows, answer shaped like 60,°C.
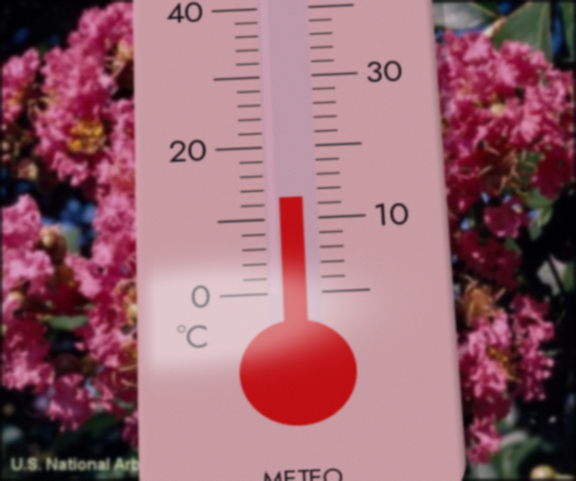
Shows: 13,°C
